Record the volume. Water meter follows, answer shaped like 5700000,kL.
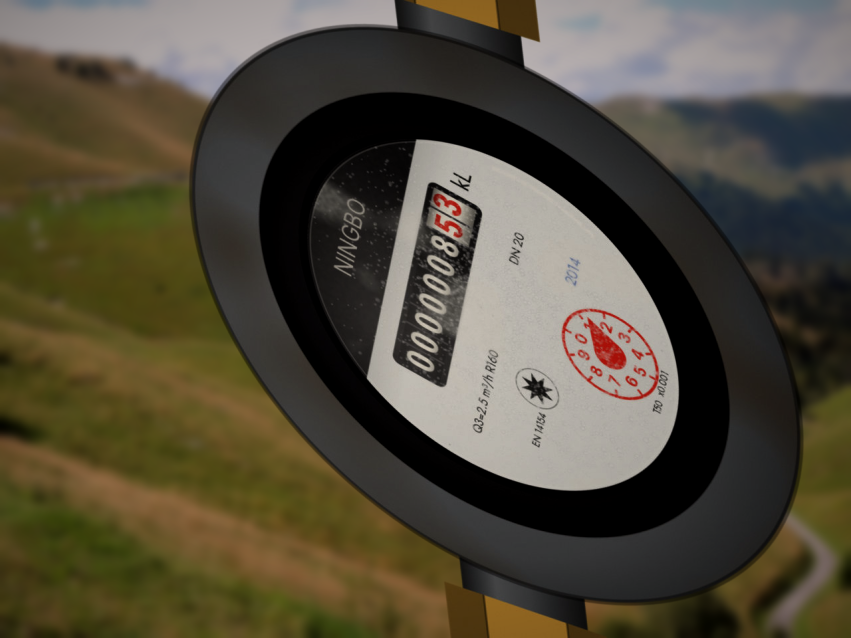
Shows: 8.531,kL
